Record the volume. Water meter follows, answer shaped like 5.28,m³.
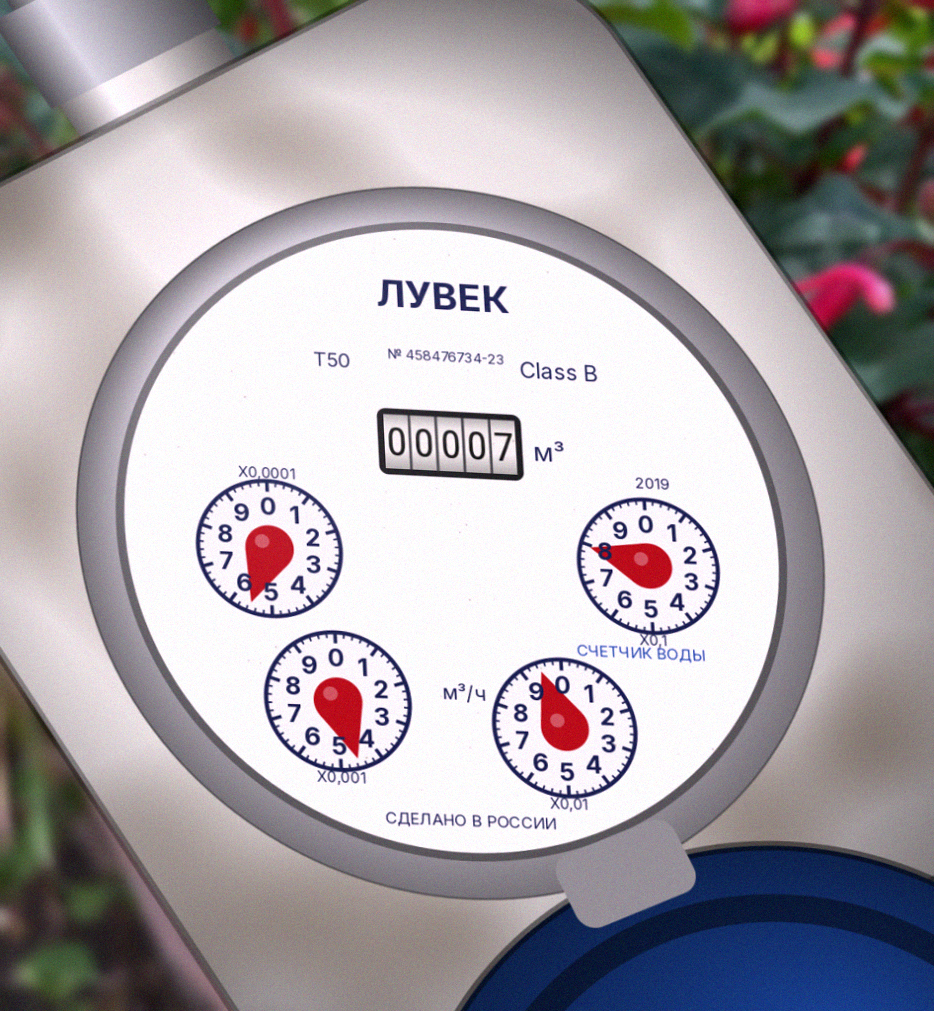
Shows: 7.7945,m³
